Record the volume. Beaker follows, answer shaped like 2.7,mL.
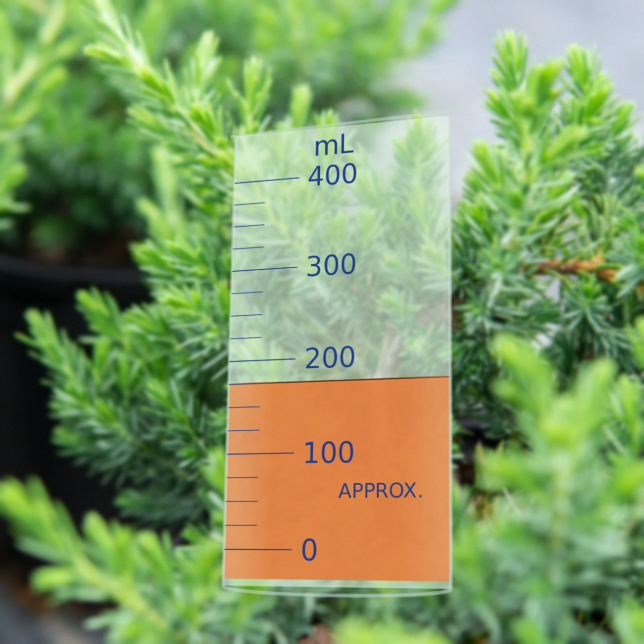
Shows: 175,mL
